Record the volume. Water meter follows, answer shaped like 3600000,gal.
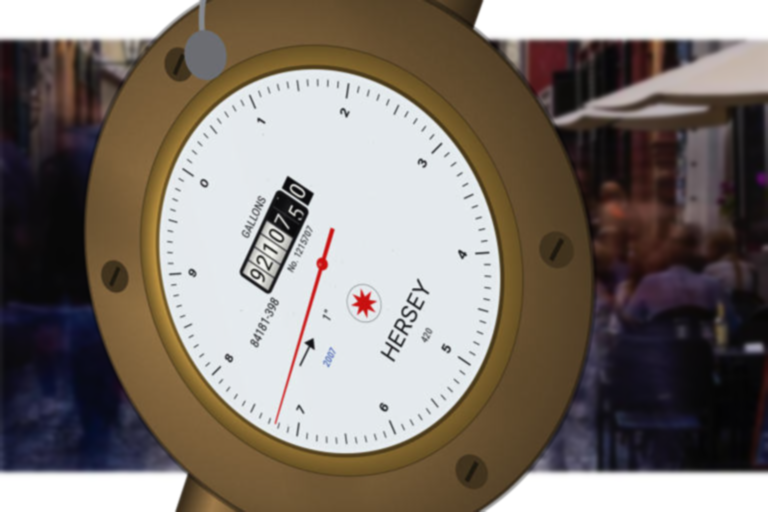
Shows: 9210747.2,gal
